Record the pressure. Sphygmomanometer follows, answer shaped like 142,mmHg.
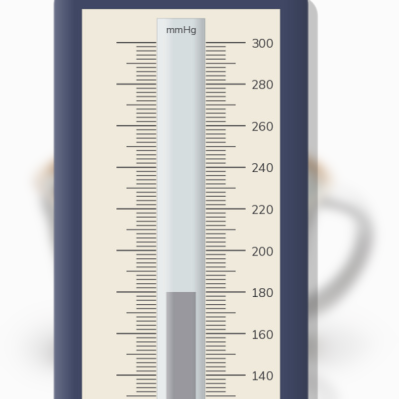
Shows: 180,mmHg
